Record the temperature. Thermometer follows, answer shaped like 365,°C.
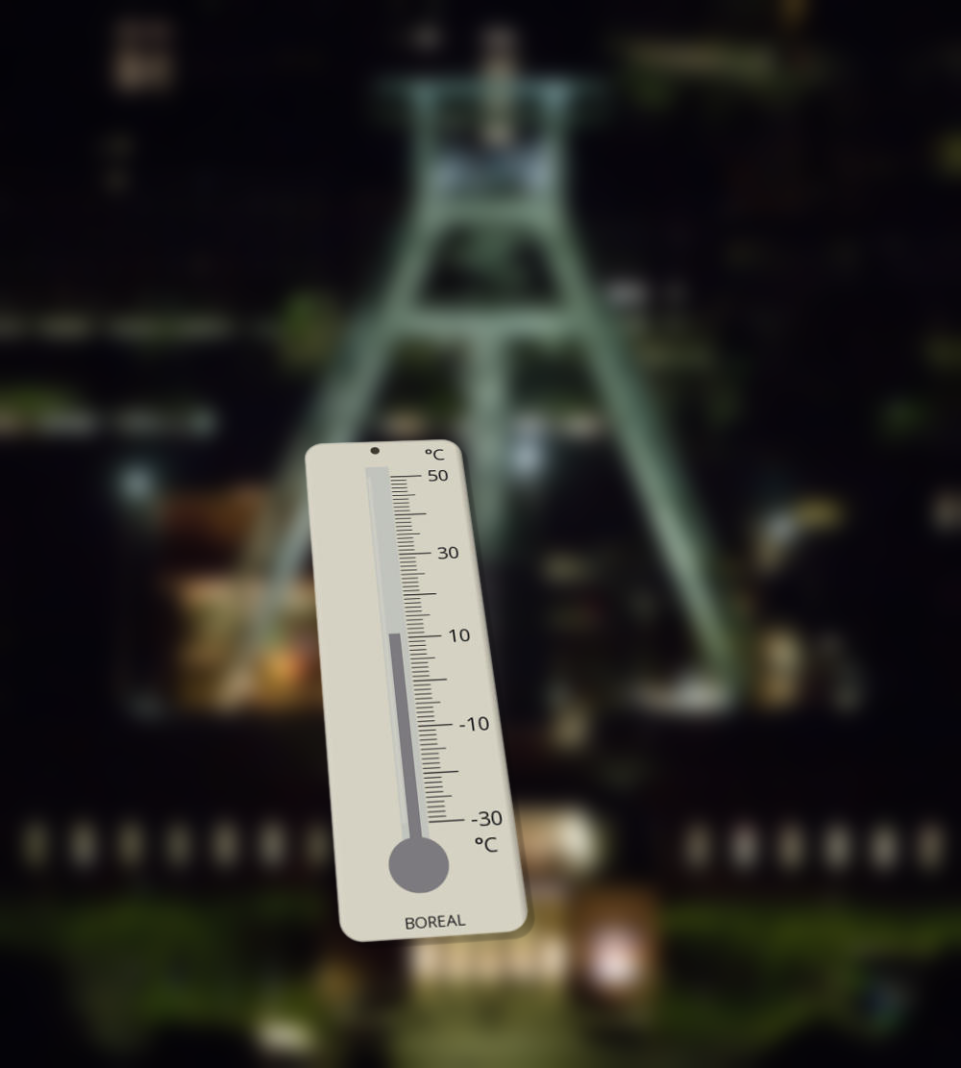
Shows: 11,°C
